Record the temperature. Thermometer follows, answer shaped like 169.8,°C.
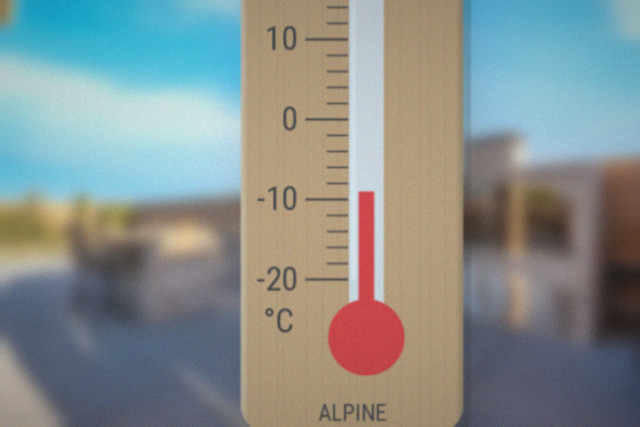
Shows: -9,°C
